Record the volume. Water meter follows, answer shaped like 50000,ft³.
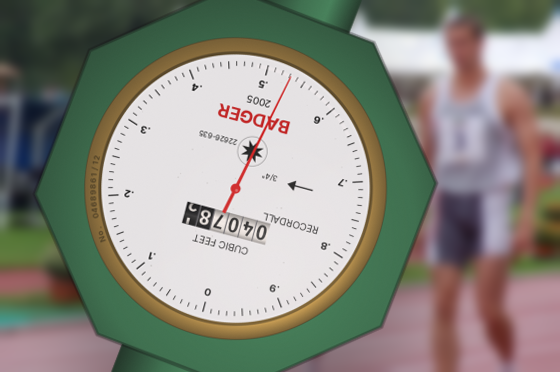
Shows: 40781.53,ft³
